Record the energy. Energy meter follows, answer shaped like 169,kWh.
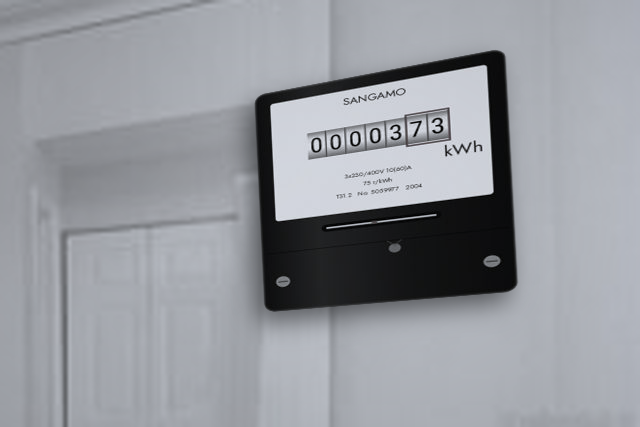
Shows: 3.73,kWh
